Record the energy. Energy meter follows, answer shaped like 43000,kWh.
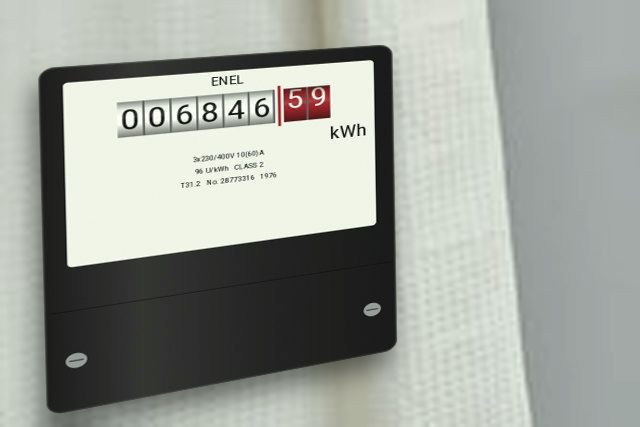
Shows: 6846.59,kWh
